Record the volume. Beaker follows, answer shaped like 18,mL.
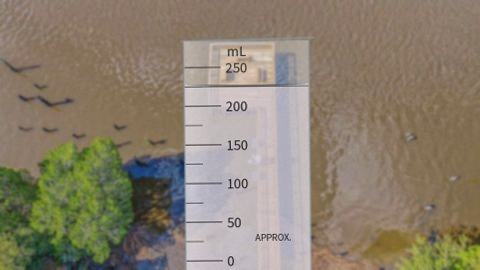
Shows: 225,mL
